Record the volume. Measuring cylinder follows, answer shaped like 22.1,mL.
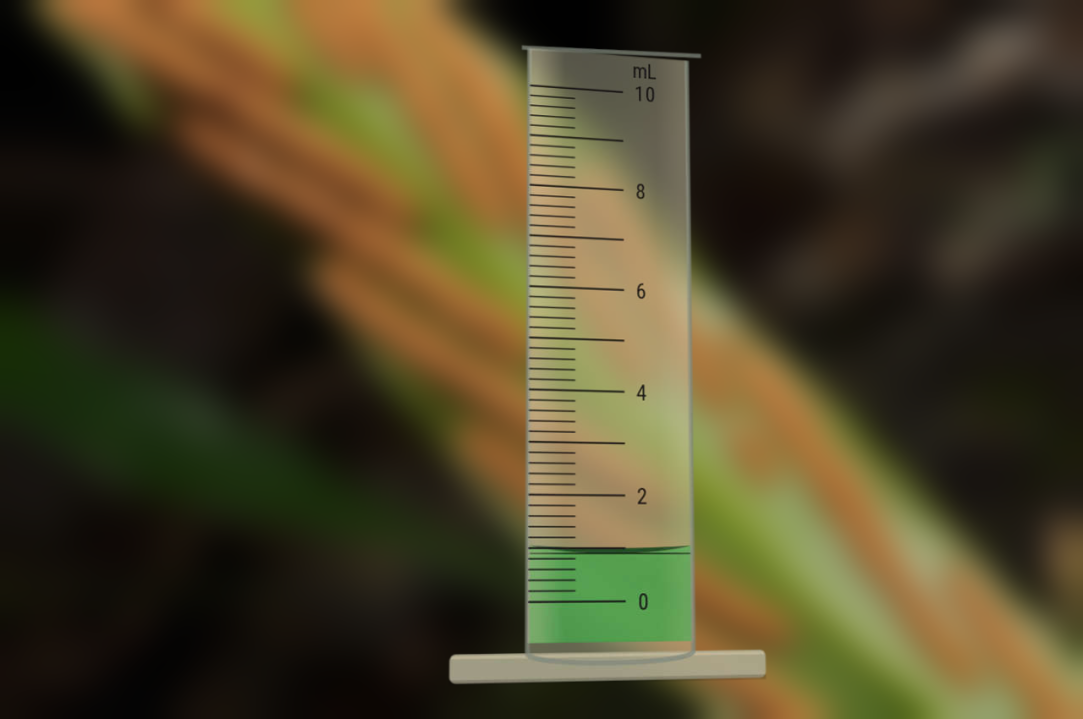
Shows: 0.9,mL
